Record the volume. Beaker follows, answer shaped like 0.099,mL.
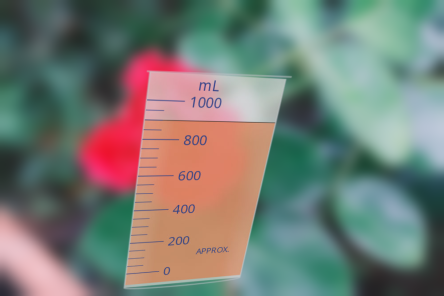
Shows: 900,mL
